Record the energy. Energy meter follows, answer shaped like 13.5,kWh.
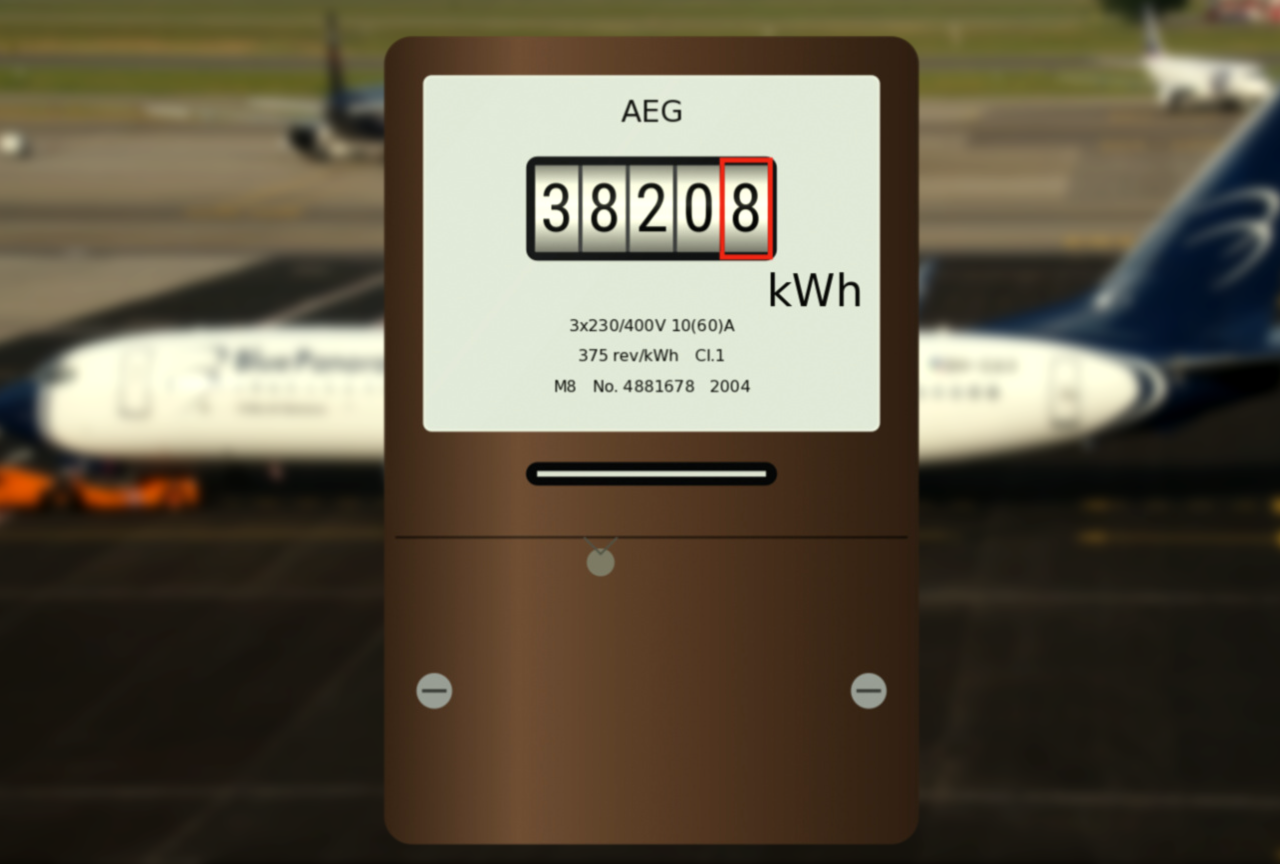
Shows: 3820.8,kWh
